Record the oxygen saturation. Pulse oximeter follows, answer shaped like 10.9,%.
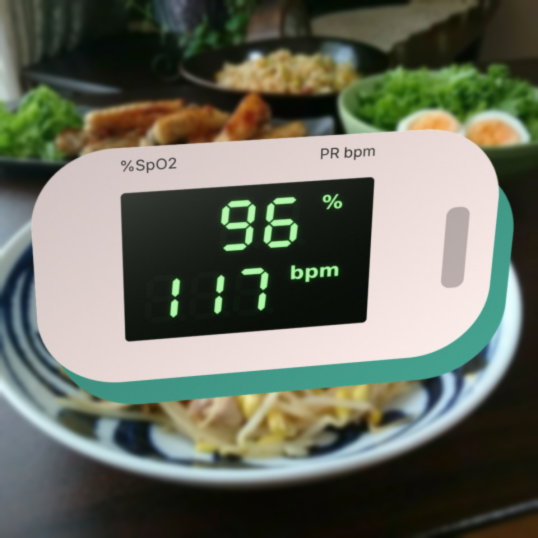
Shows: 96,%
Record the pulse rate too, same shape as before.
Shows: 117,bpm
